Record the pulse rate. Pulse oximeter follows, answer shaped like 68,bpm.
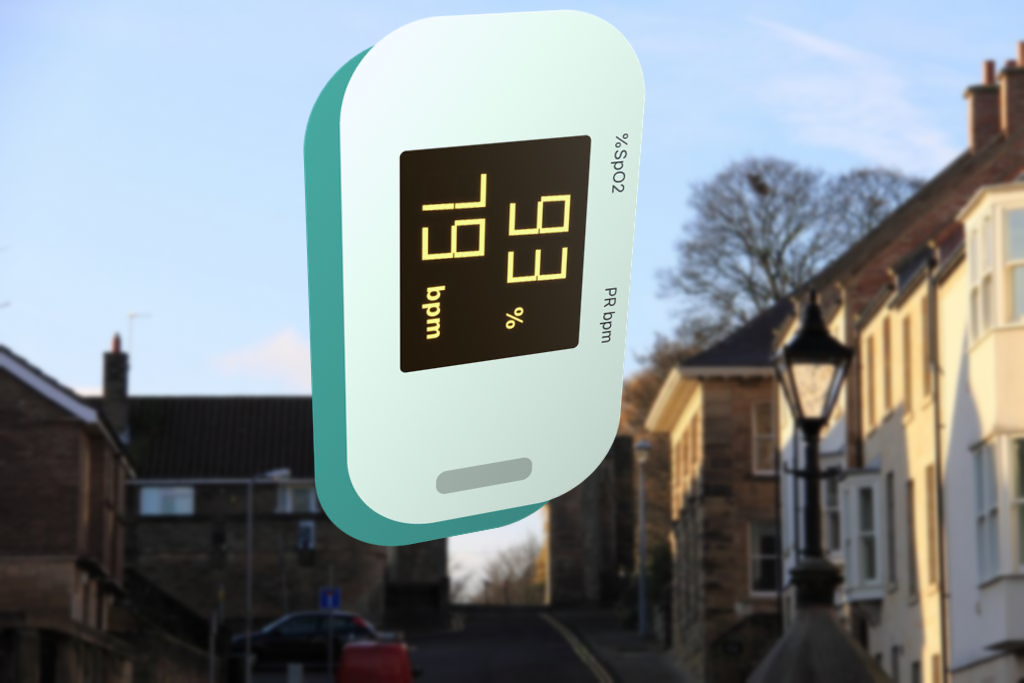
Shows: 79,bpm
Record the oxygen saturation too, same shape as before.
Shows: 93,%
